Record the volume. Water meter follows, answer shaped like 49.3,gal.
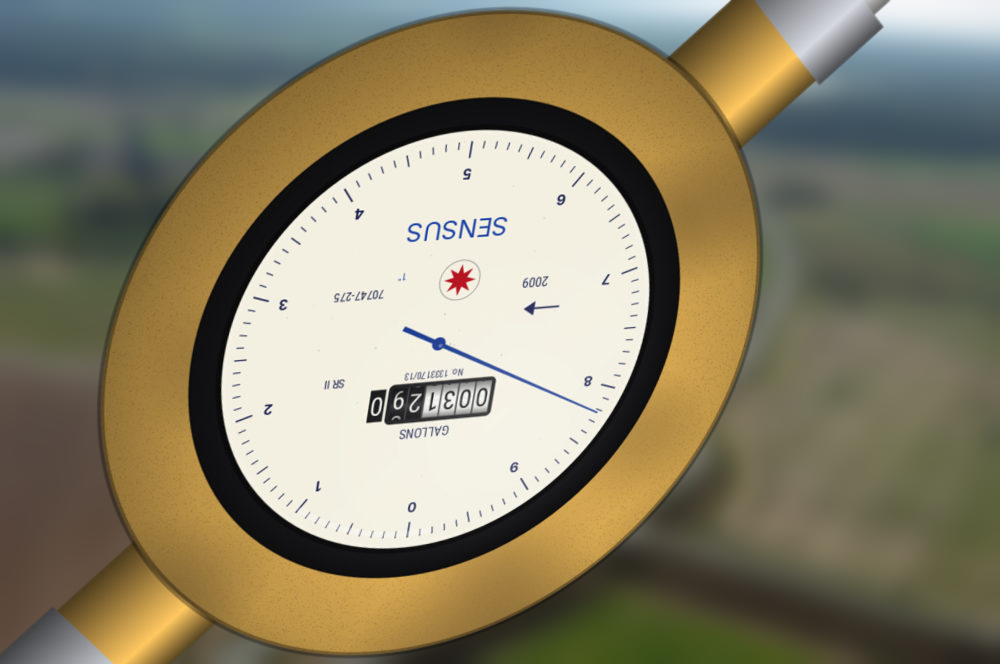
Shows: 31288.2,gal
